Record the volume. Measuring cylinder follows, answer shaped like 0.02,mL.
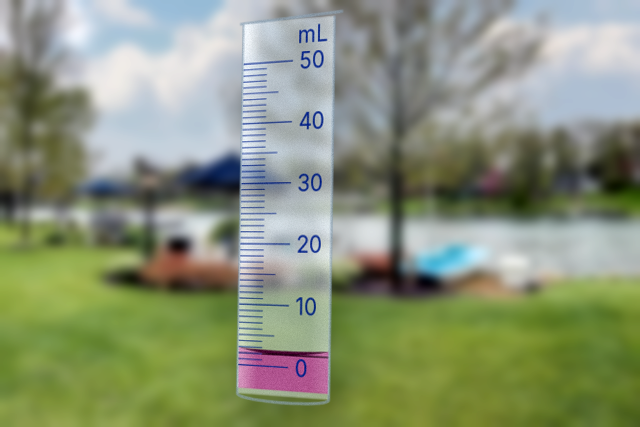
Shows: 2,mL
